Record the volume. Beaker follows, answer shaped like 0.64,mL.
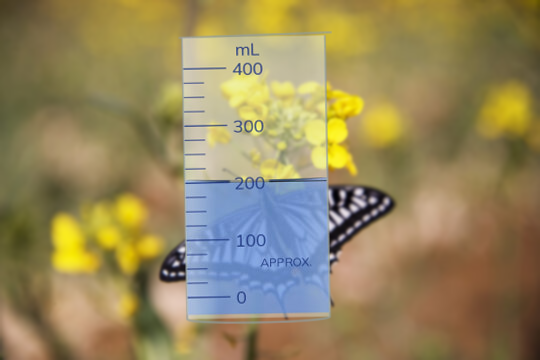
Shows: 200,mL
